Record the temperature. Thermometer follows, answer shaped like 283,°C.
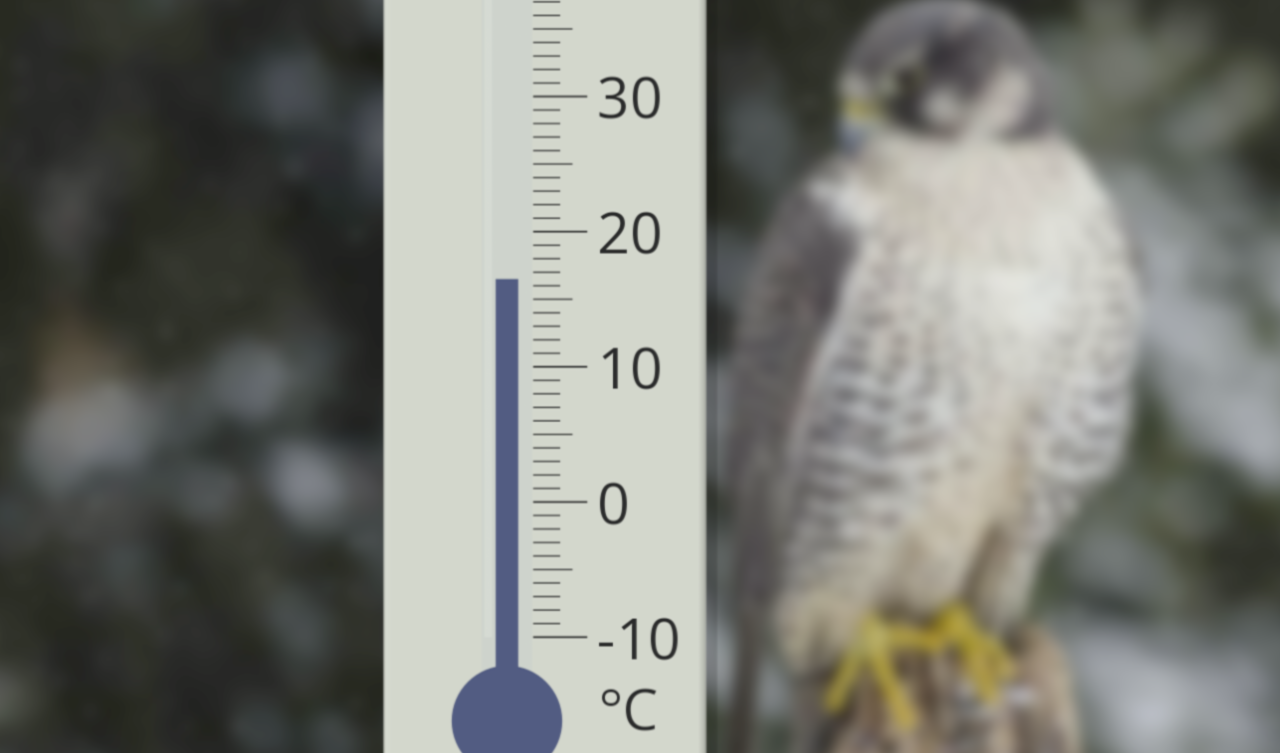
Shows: 16.5,°C
